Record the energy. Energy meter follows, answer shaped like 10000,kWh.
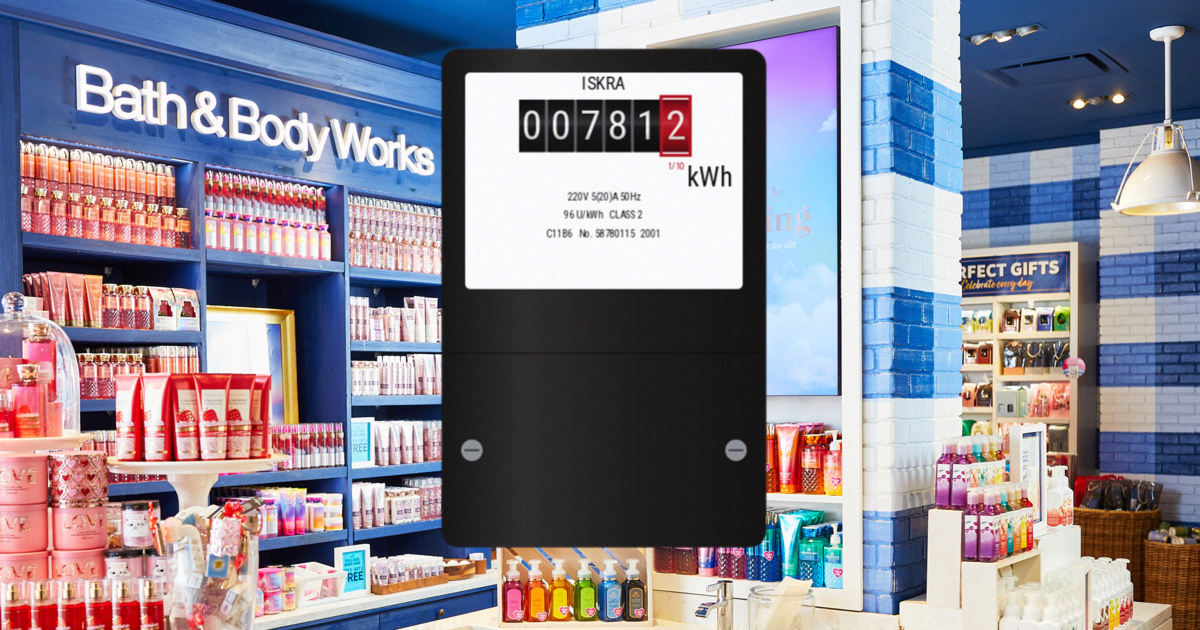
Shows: 781.2,kWh
